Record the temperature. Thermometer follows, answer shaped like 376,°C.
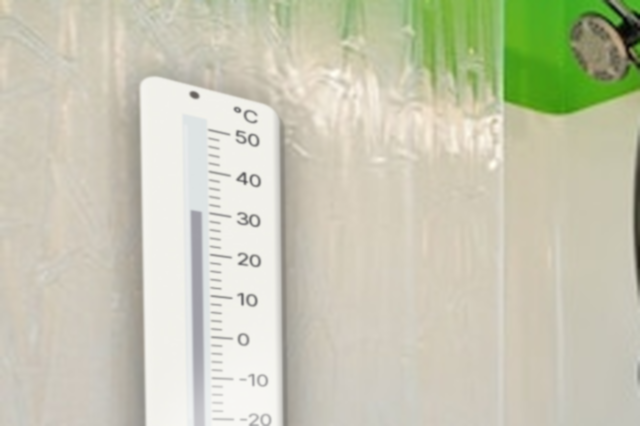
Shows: 30,°C
